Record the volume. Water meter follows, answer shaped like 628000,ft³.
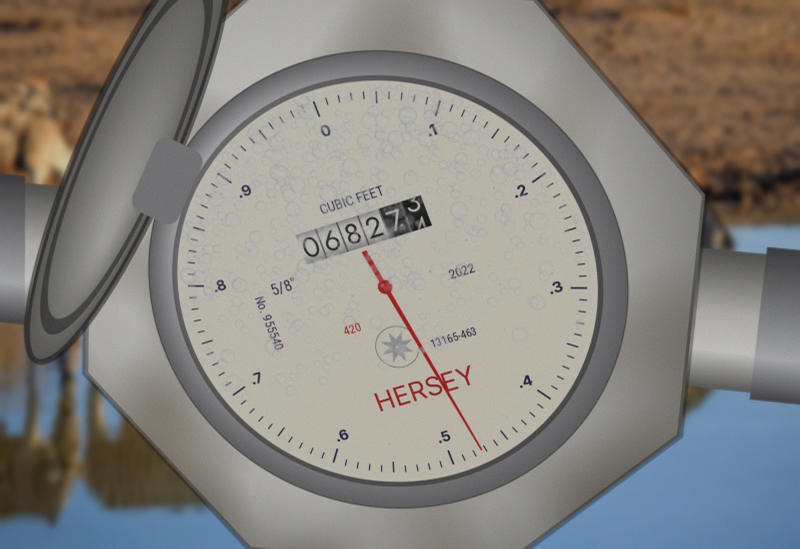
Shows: 68273.47,ft³
